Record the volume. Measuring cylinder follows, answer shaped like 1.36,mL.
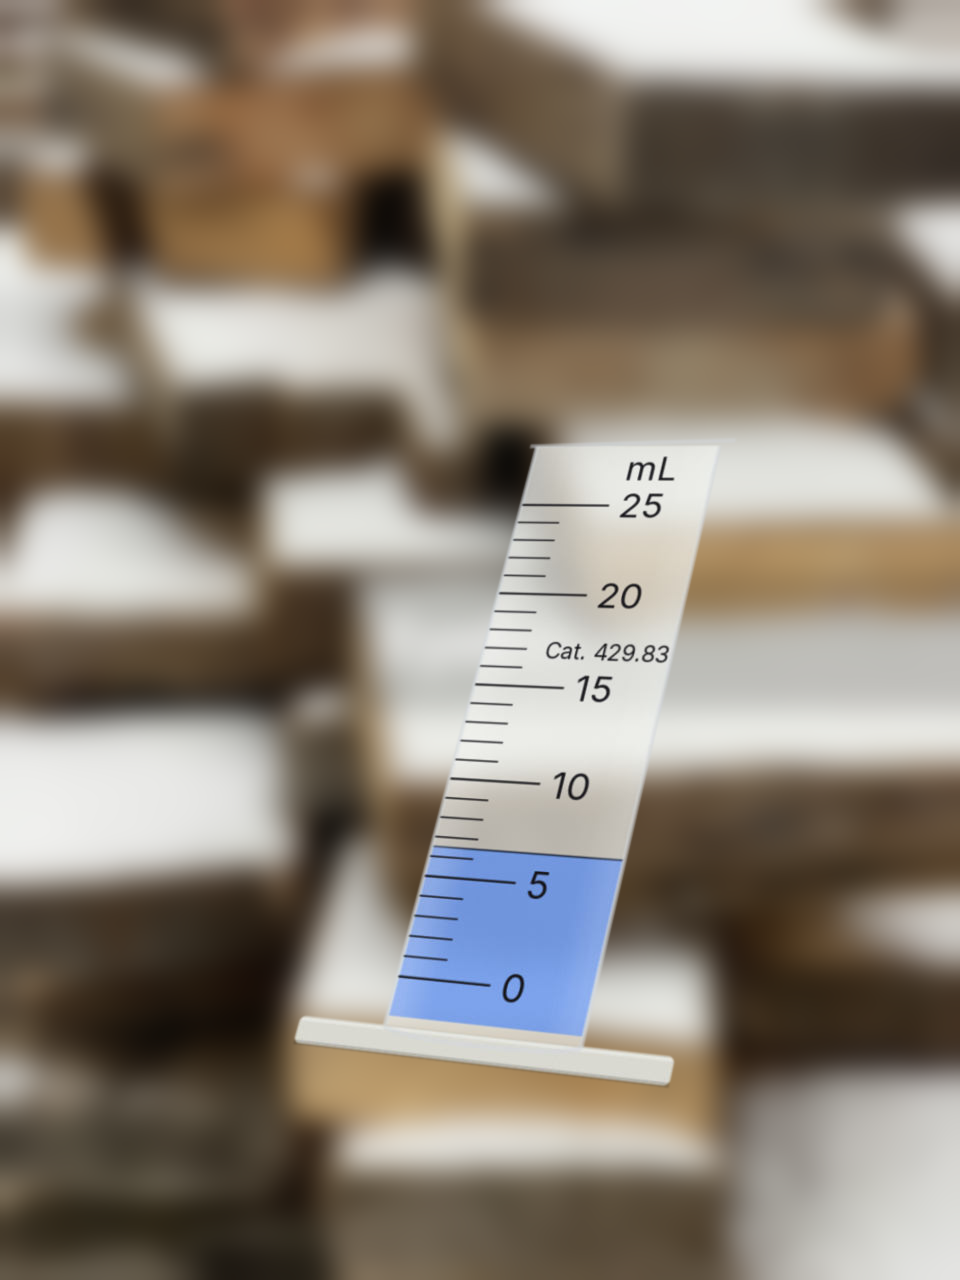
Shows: 6.5,mL
